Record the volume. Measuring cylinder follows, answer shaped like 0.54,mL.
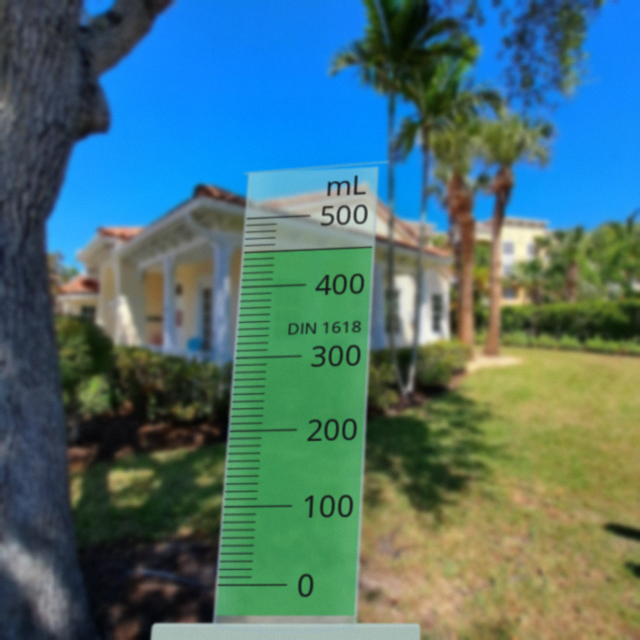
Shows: 450,mL
